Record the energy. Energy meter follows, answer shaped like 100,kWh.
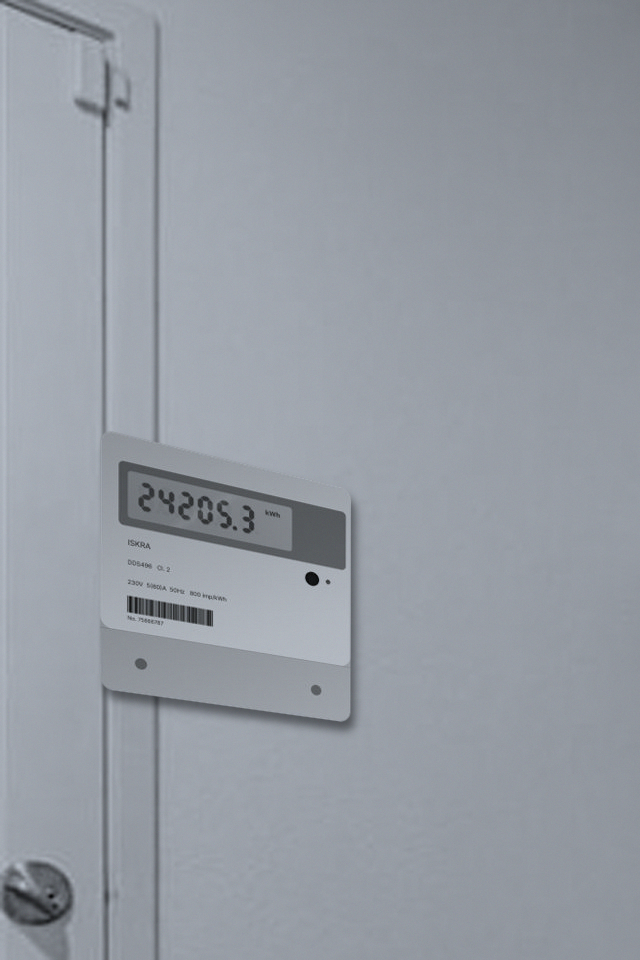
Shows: 24205.3,kWh
